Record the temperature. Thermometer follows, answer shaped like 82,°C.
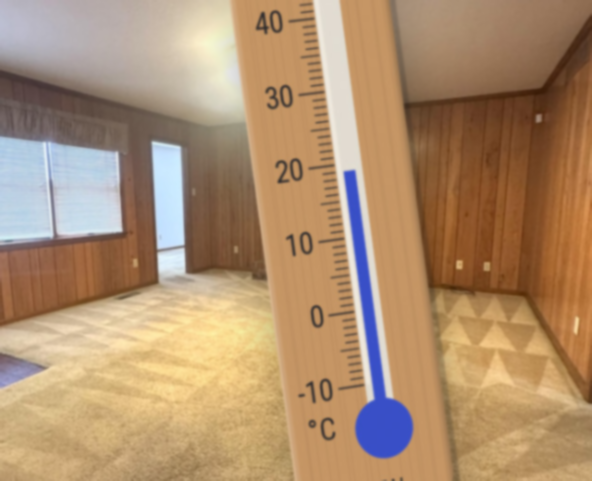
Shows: 19,°C
